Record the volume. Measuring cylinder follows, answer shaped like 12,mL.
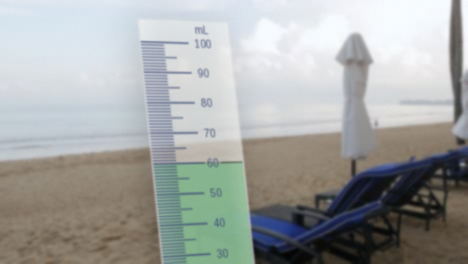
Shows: 60,mL
